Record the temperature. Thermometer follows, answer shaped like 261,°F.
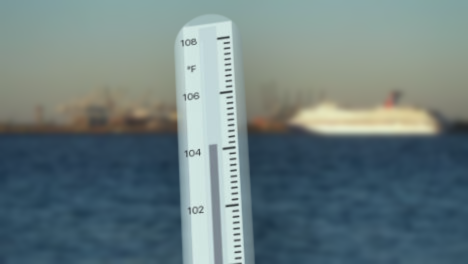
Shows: 104.2,°F
